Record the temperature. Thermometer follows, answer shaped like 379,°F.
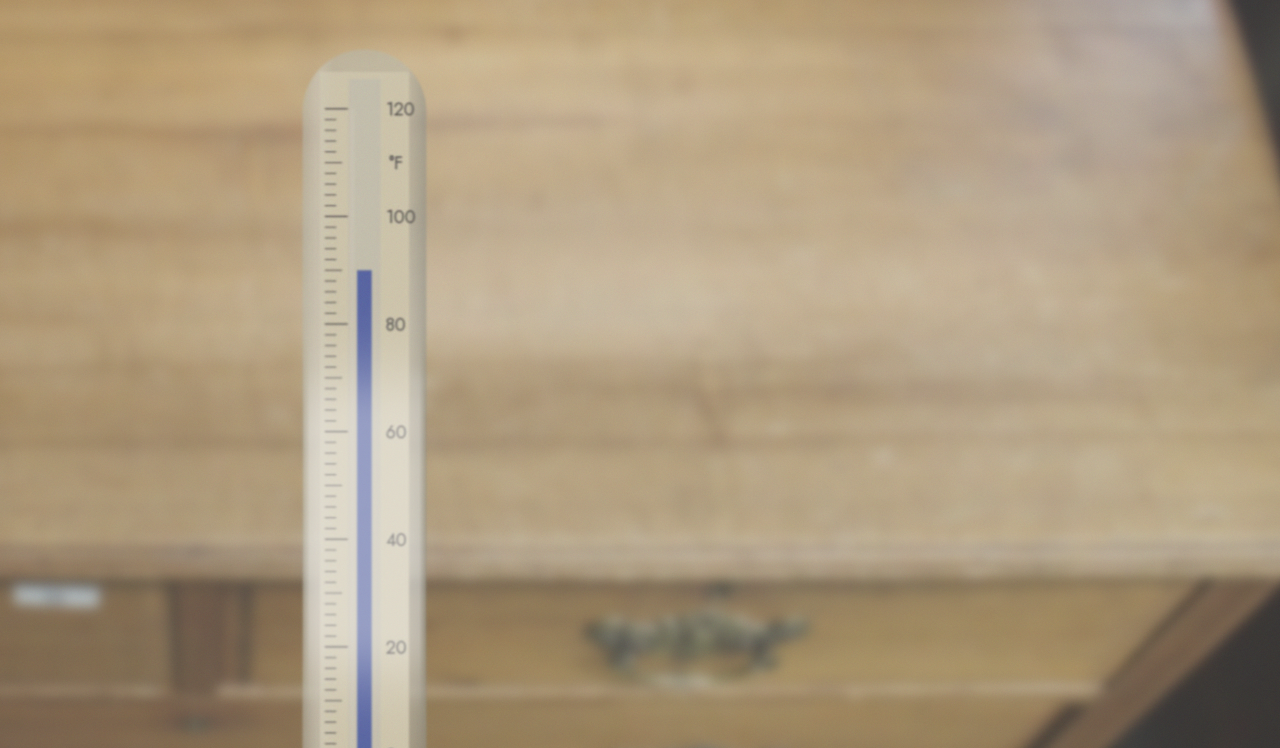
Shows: 90,°F
